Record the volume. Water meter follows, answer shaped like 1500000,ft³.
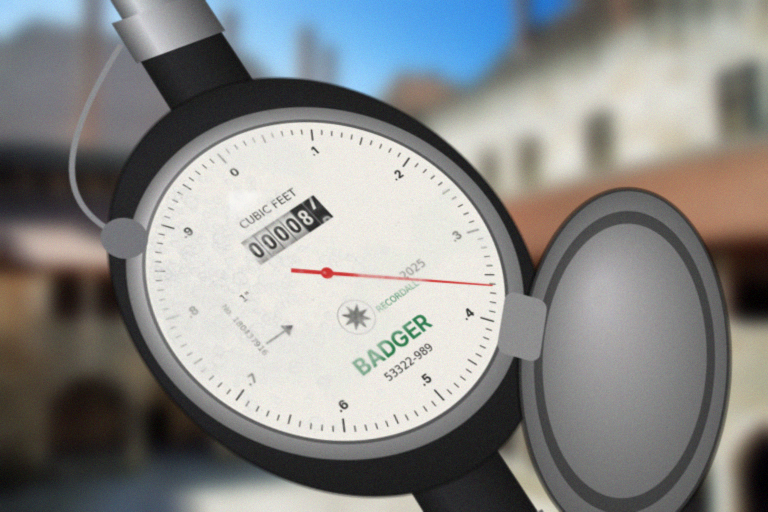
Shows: 87.36,ft³
